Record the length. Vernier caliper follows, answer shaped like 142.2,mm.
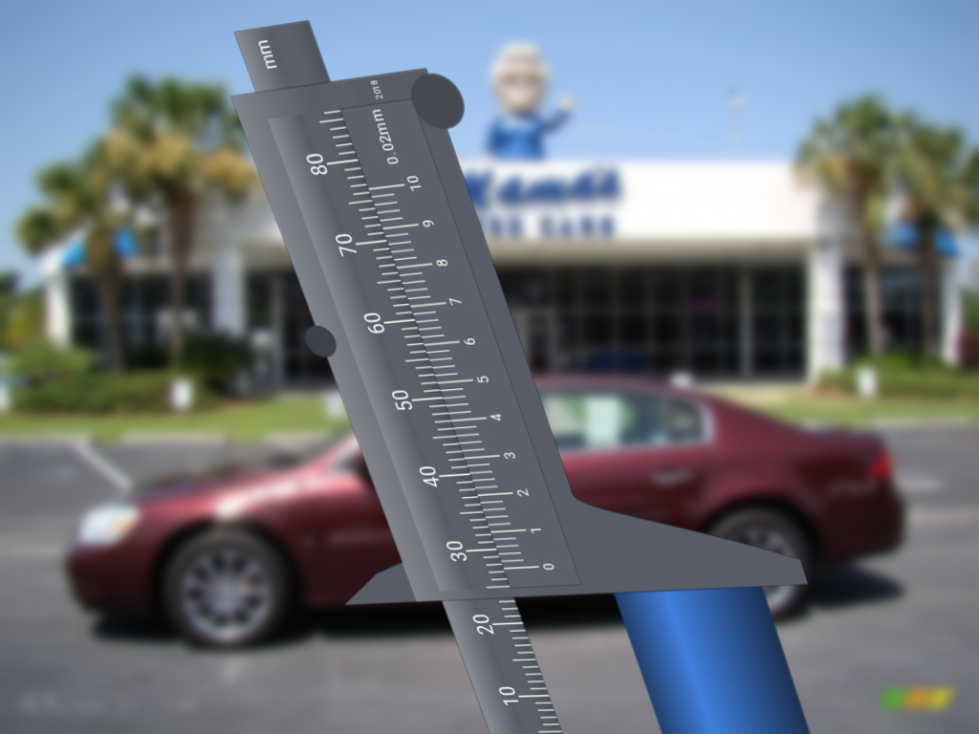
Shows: 27.4,mm
